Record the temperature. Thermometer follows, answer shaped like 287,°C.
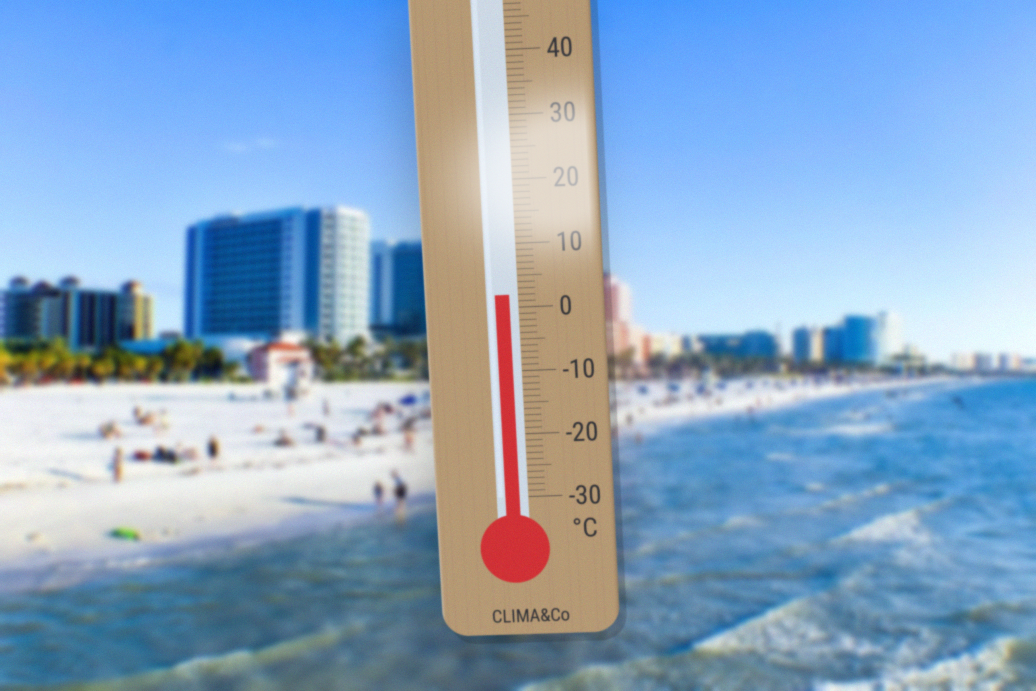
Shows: 2,°C
